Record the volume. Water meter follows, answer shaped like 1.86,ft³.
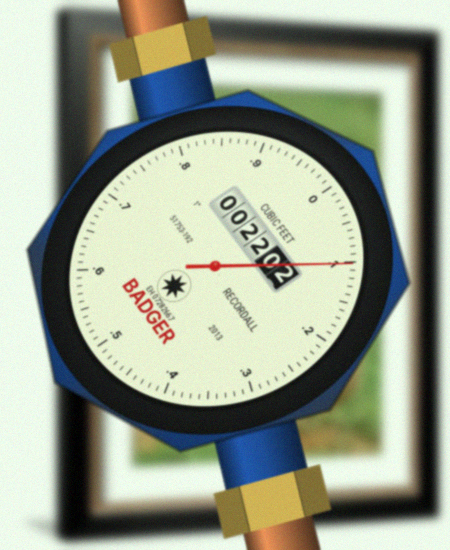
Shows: 2202.10,ft³
